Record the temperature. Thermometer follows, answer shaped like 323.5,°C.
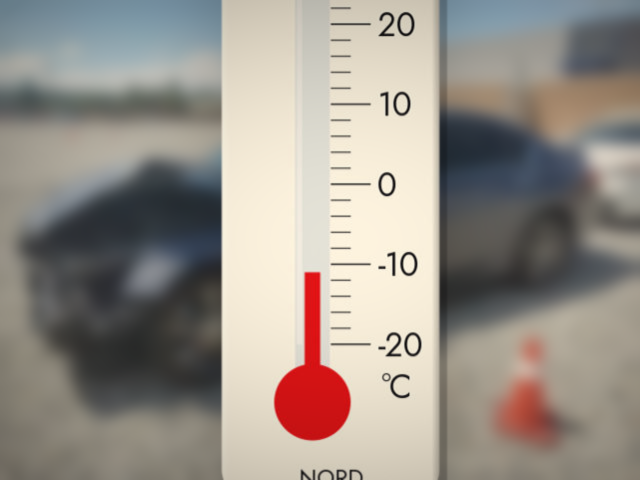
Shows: -11,°C
